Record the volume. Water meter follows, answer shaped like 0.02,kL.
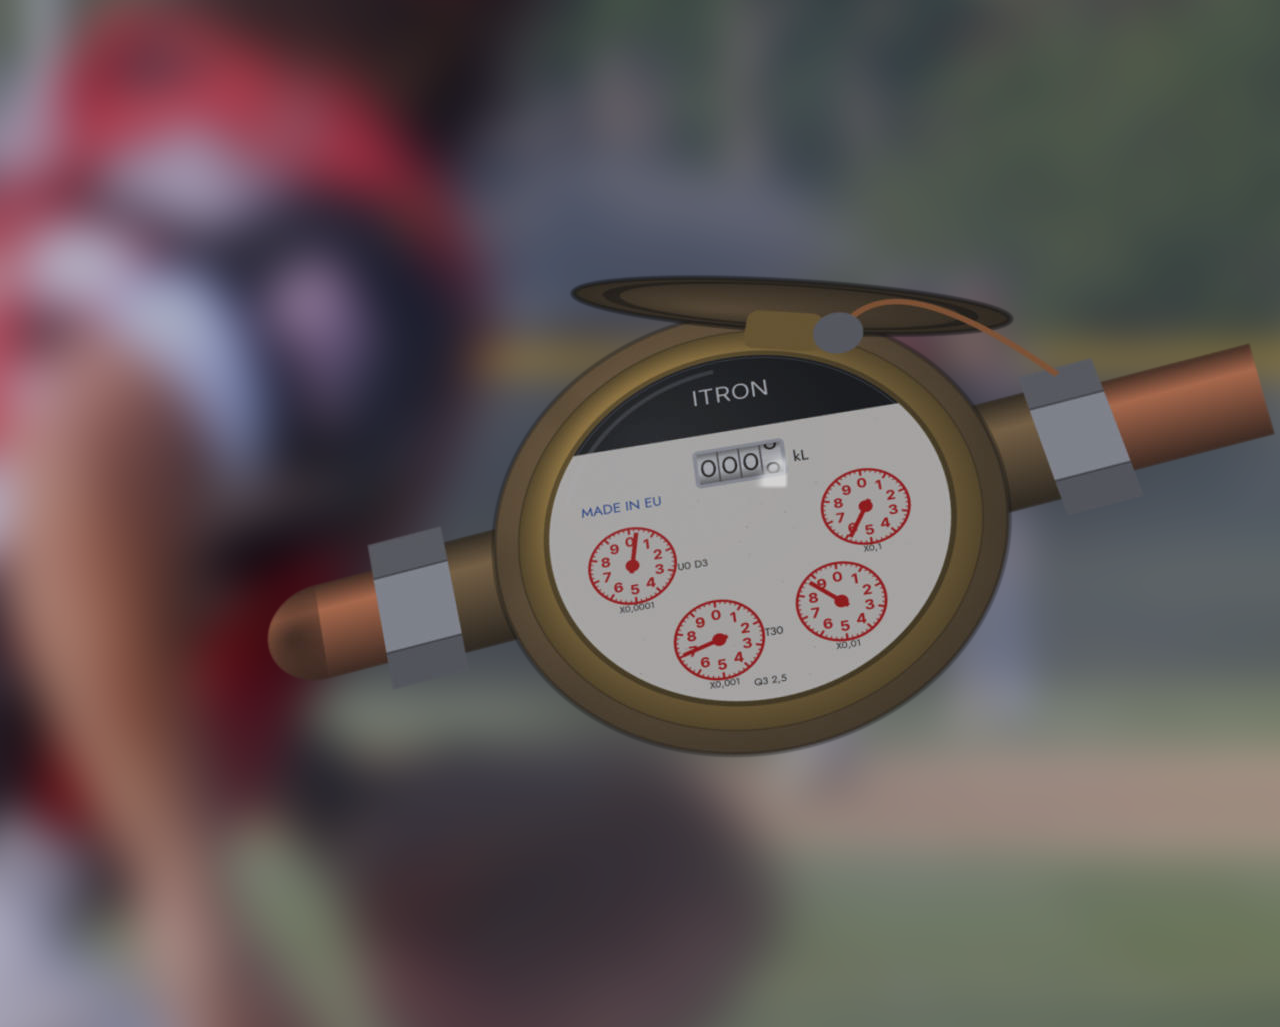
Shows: 8.5870,kL
